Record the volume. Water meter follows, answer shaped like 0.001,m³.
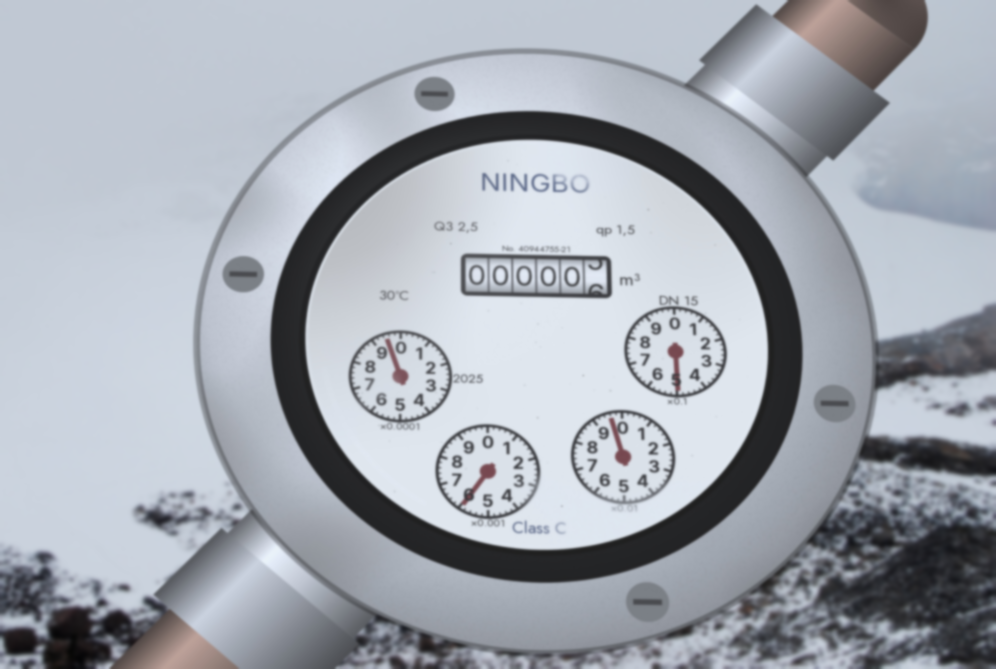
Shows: 5.4959,m³
